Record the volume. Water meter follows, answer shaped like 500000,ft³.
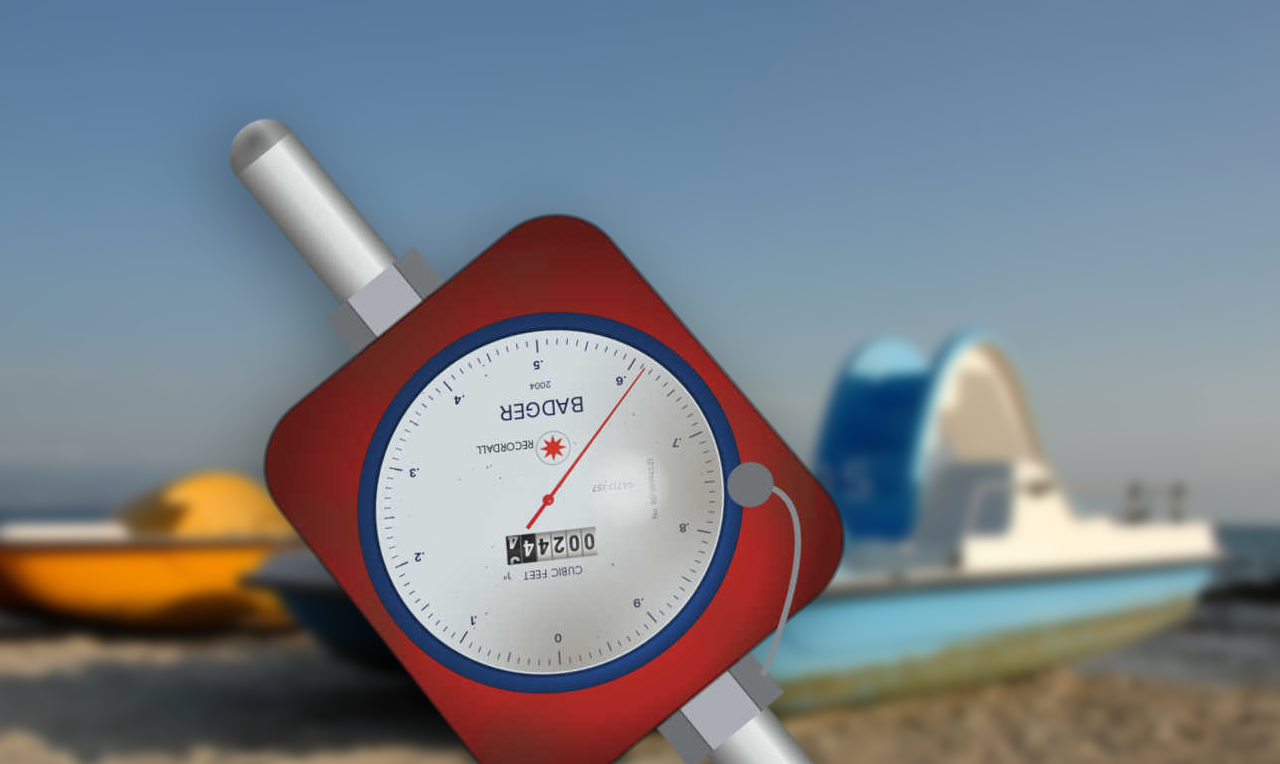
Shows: 2443.61,ft³
